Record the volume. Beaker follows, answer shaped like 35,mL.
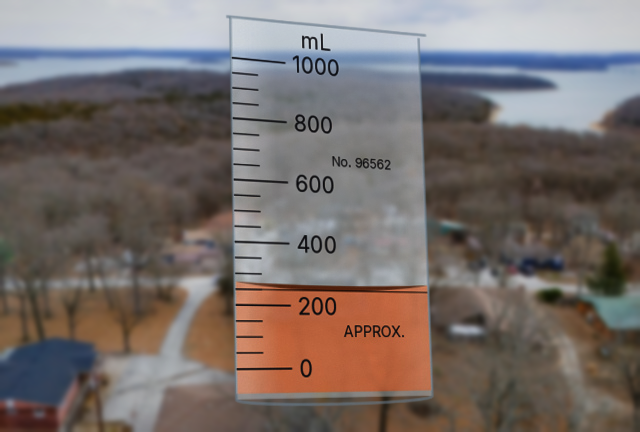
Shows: 250,mL
